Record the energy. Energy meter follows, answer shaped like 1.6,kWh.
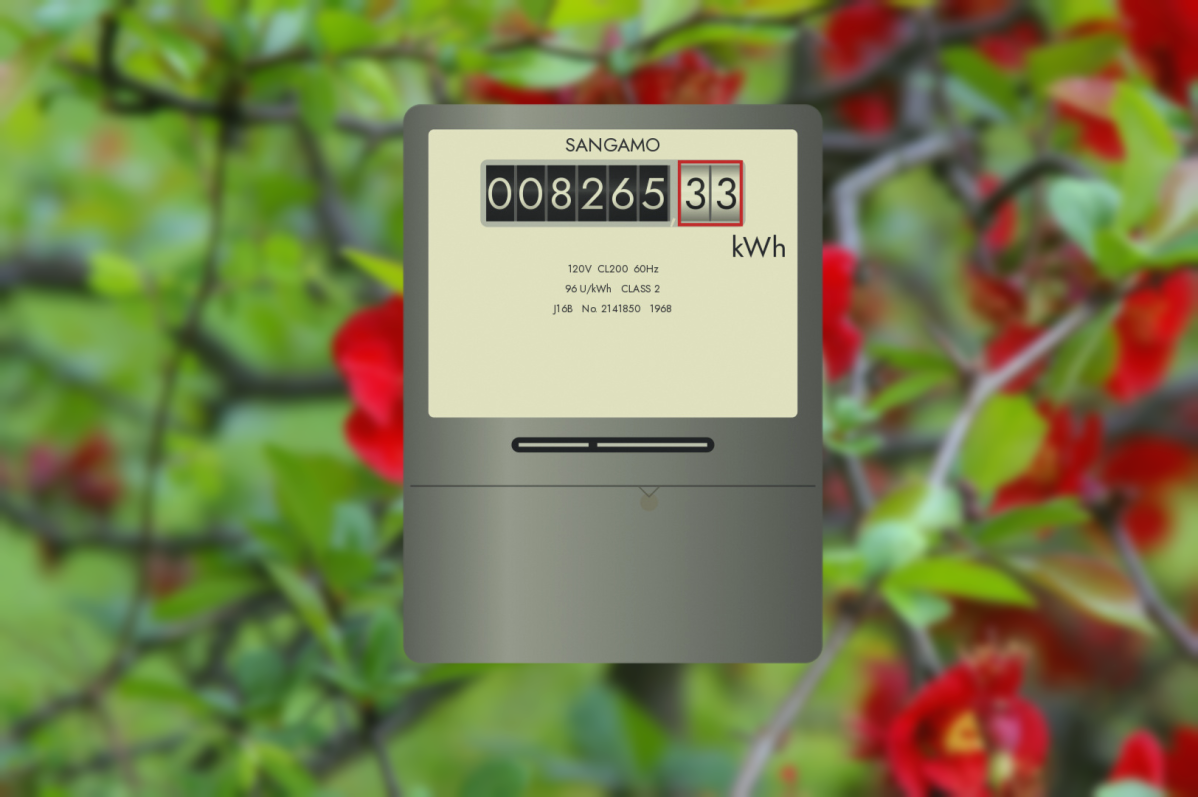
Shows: 8265.33,kWh
